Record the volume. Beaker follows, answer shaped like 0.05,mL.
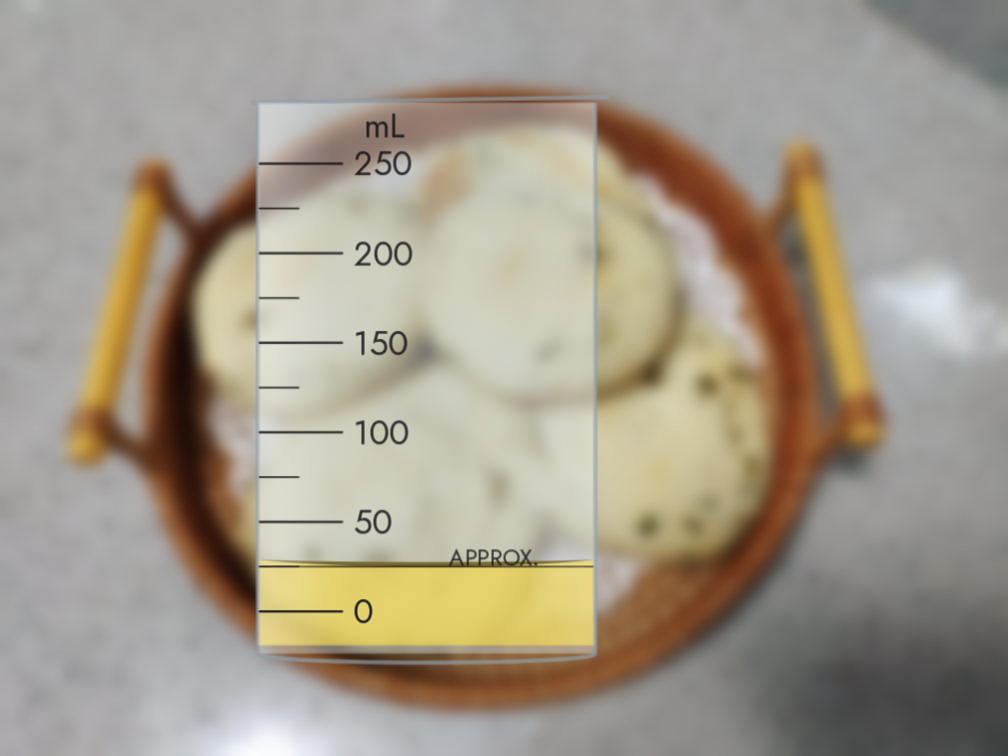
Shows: 25,mL
